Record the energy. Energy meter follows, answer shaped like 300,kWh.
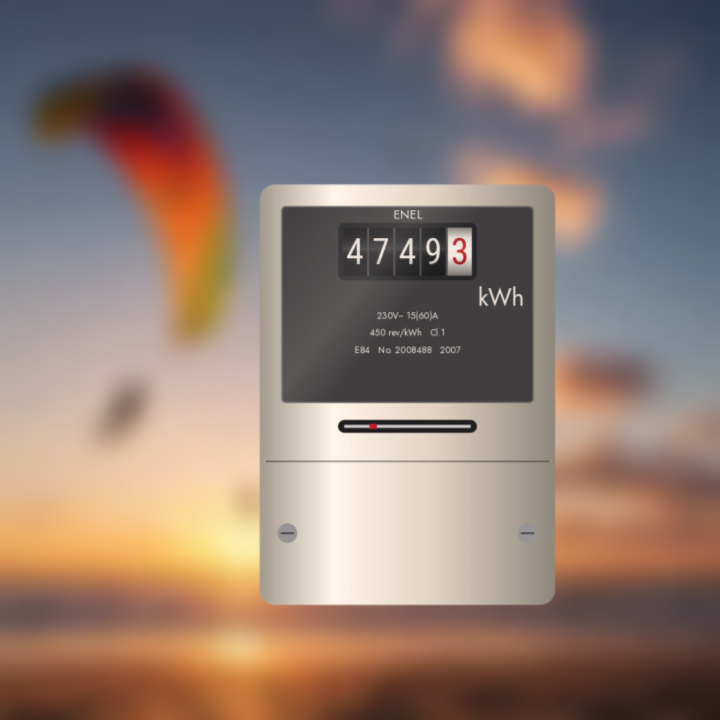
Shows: 4749.3,kWh
